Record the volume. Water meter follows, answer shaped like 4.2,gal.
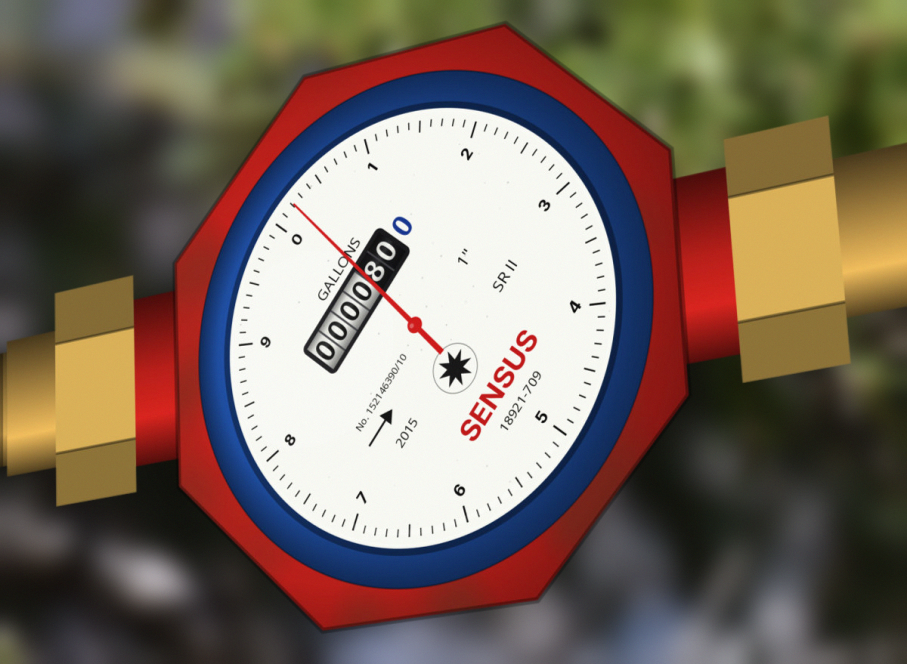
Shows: 800.2,gal
